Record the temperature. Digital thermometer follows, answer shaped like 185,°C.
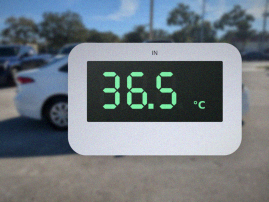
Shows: 36.5,°C
